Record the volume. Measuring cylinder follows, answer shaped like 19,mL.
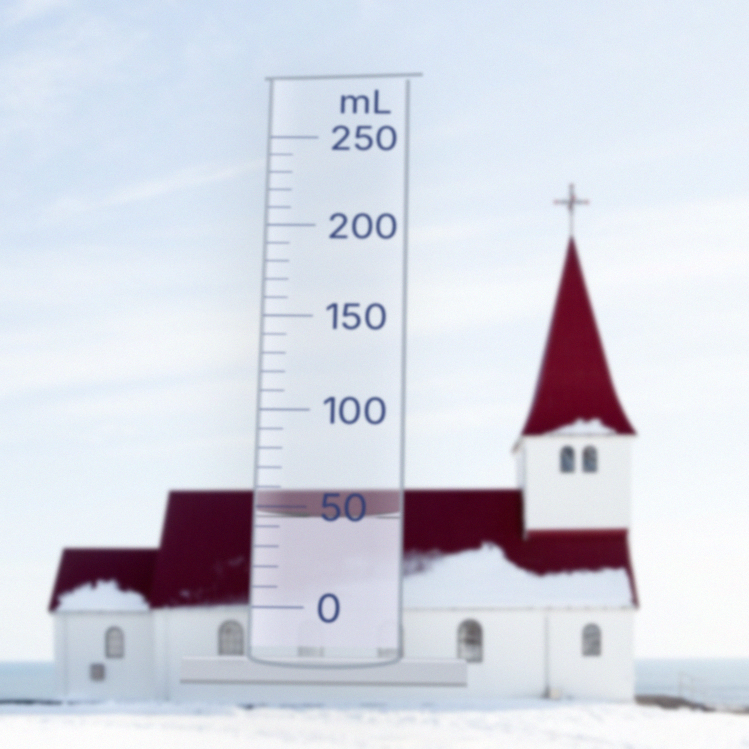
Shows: 45,mL
